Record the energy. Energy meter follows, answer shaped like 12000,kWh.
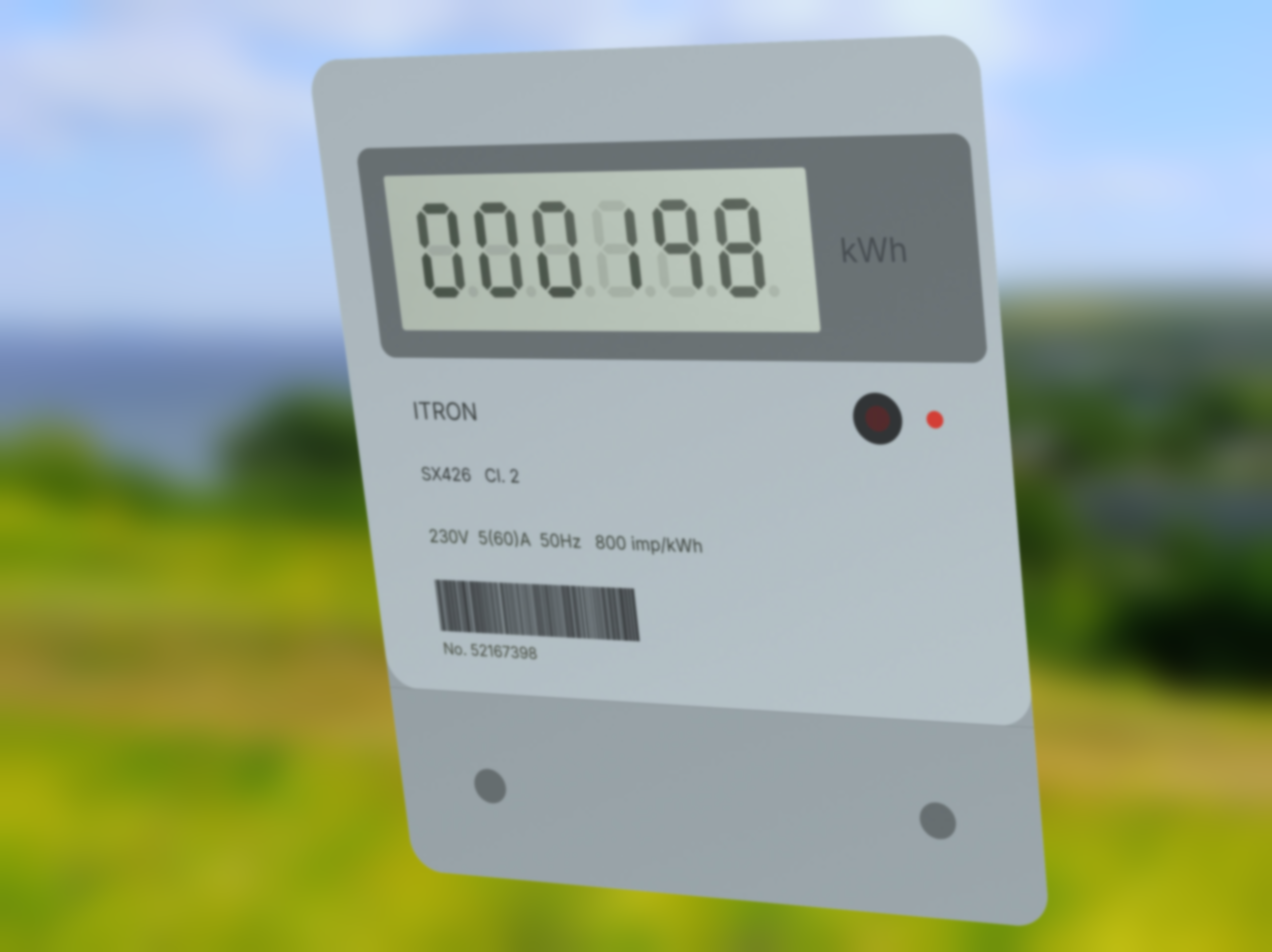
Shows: 198,kWh
